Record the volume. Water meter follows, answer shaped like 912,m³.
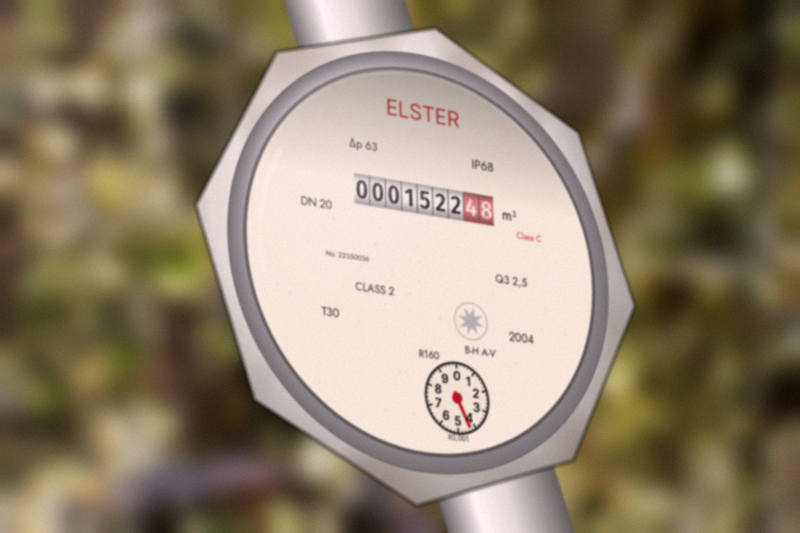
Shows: 1522.484,m³
